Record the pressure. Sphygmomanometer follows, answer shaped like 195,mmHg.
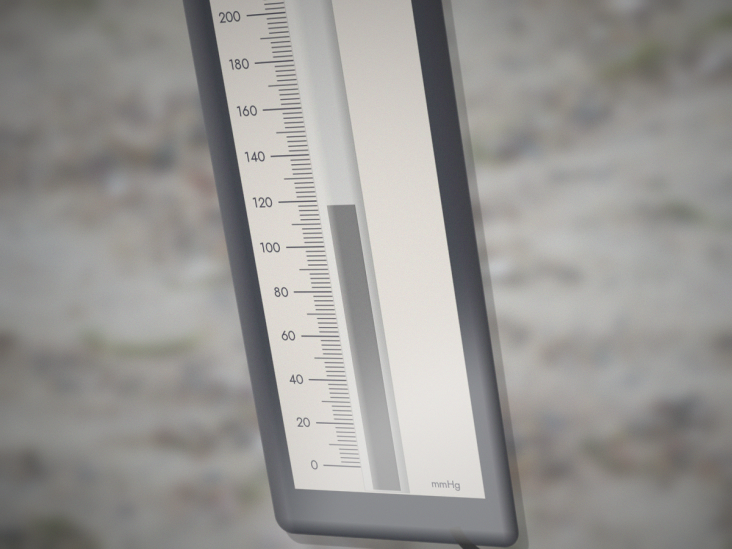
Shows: 118,mmHg
